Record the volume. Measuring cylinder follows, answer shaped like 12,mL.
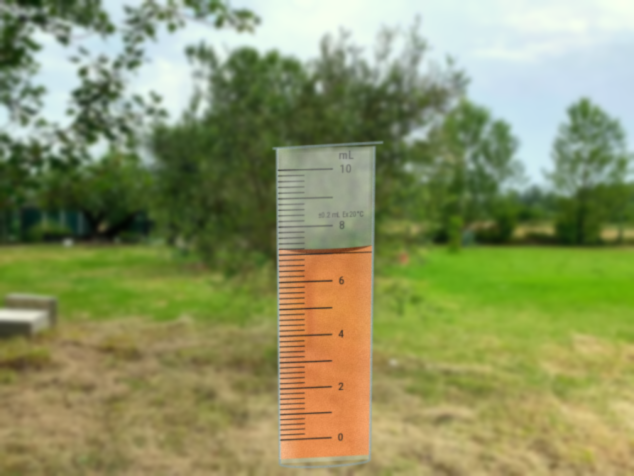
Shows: 7,mL
